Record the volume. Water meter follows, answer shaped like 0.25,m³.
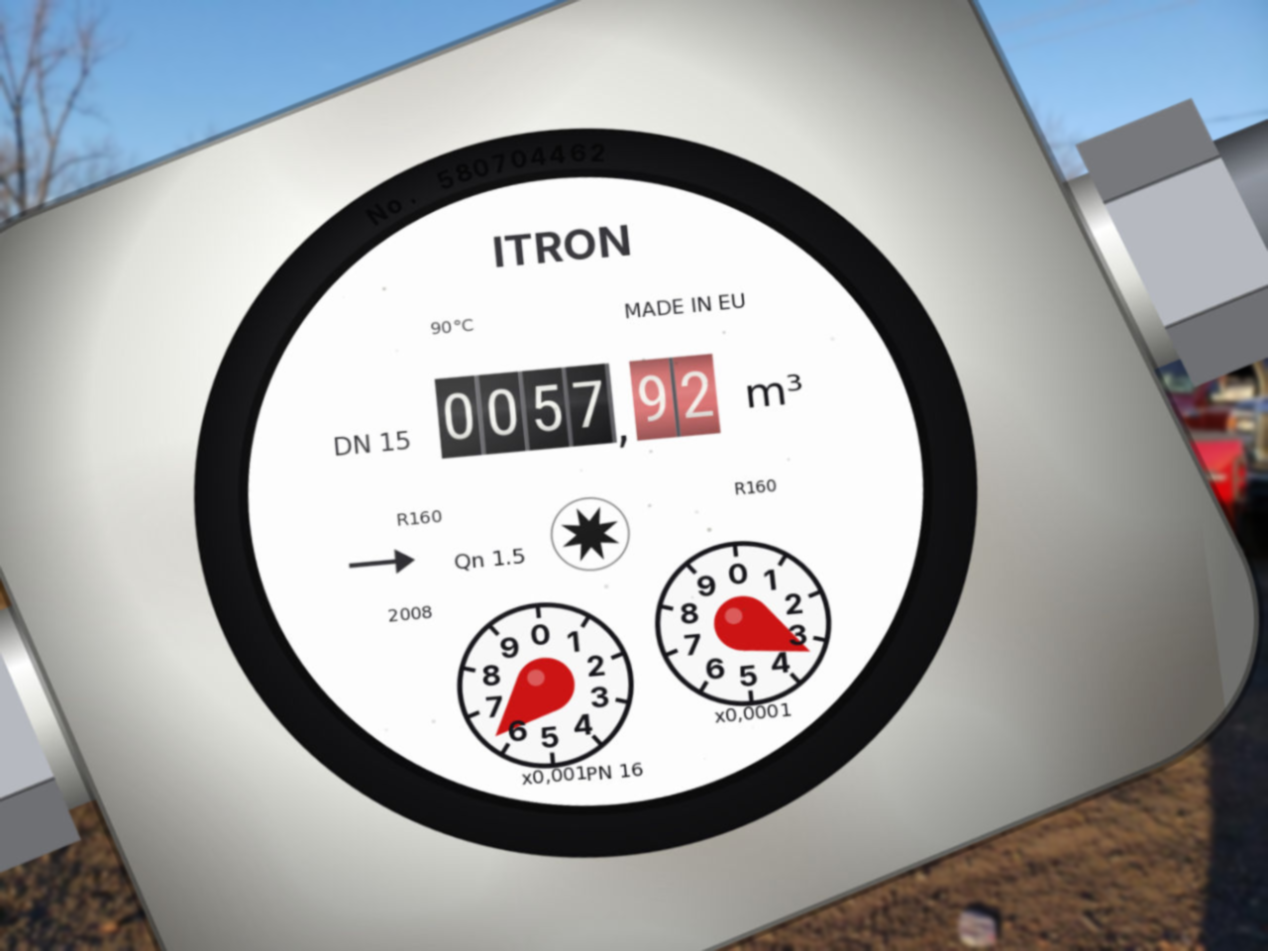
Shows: 57.9263,m³
